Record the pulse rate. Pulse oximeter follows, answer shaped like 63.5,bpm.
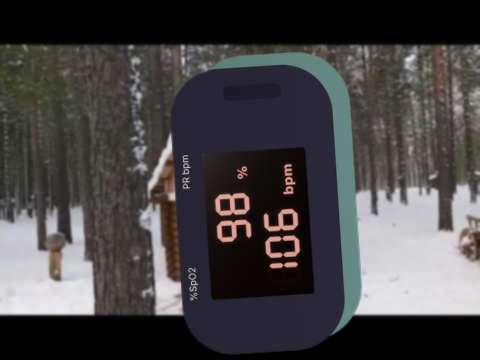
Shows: 106,bpm
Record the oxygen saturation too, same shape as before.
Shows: 98,%
